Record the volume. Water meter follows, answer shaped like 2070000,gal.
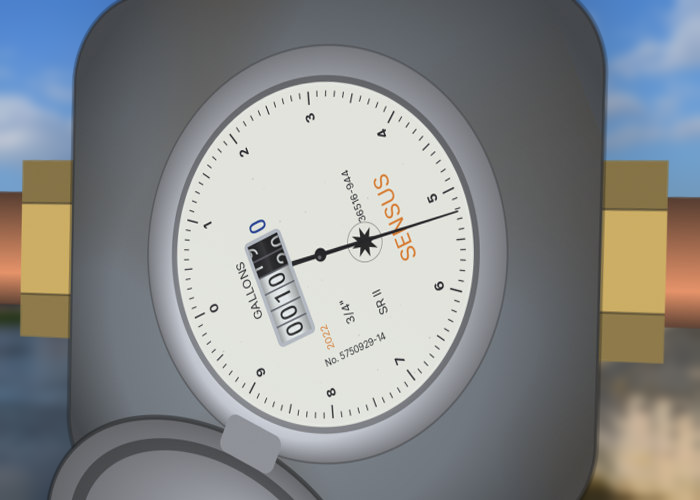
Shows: 10195.2,gal
